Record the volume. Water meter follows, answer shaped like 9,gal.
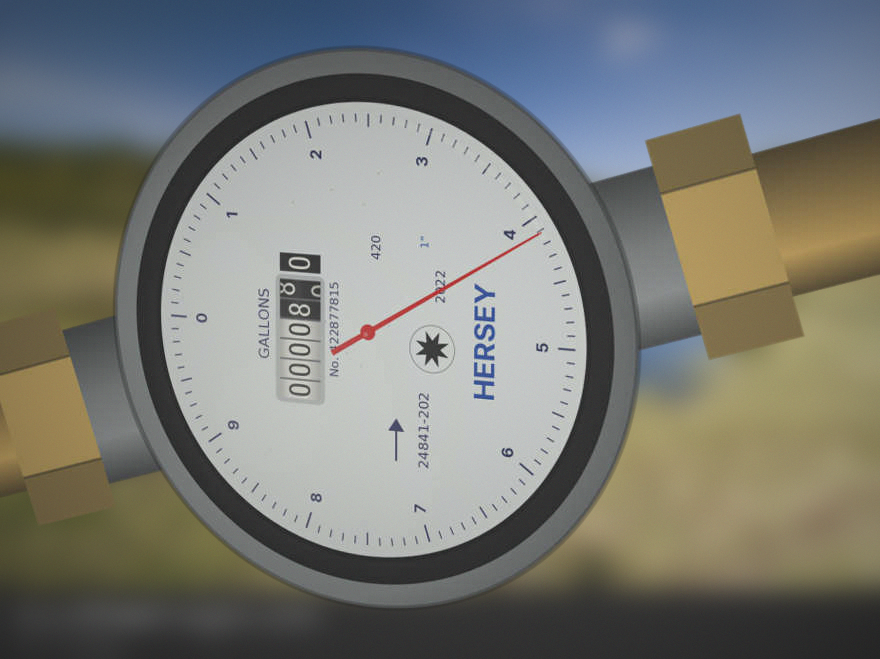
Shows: 884.1,gal
